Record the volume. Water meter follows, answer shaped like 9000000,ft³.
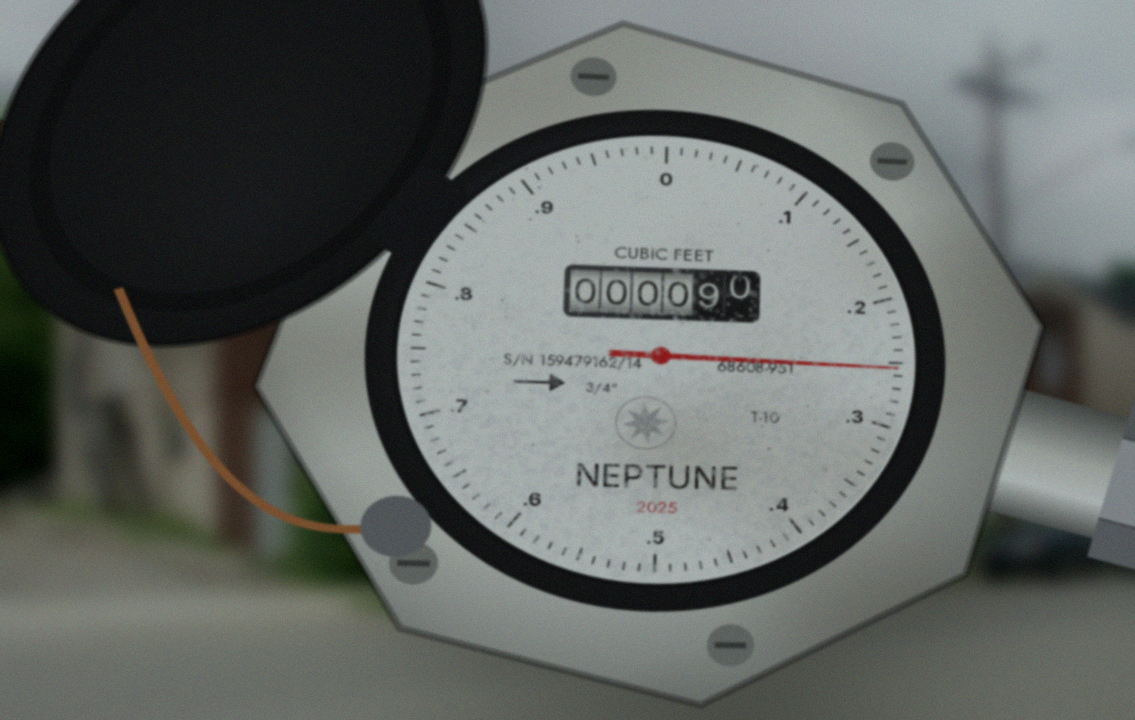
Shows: 90.25,ft³
